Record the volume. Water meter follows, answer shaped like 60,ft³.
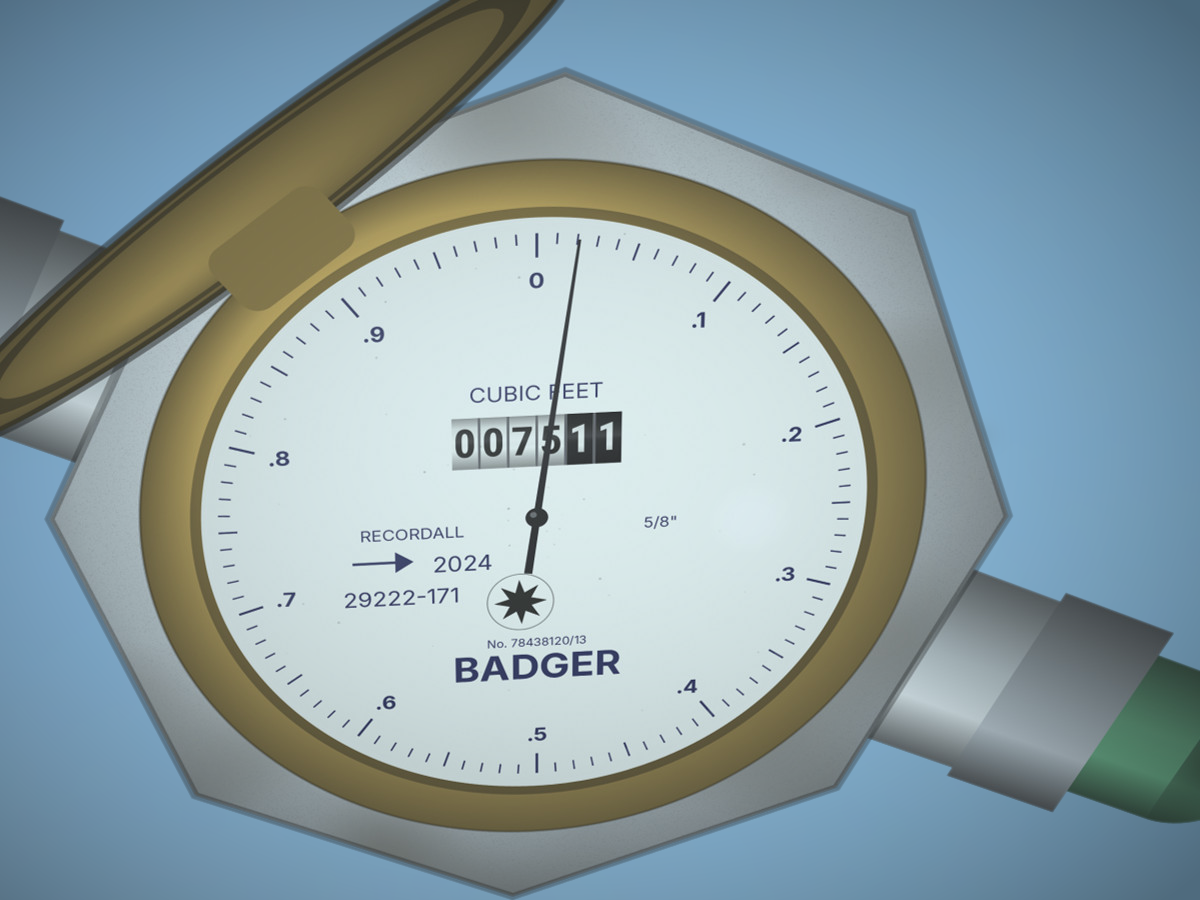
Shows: 7511.02,ft³
